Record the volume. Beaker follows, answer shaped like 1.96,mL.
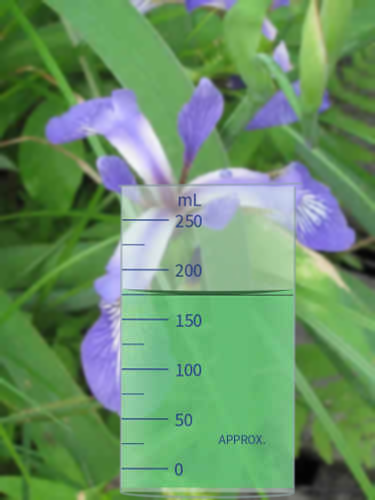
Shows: 175,mL
